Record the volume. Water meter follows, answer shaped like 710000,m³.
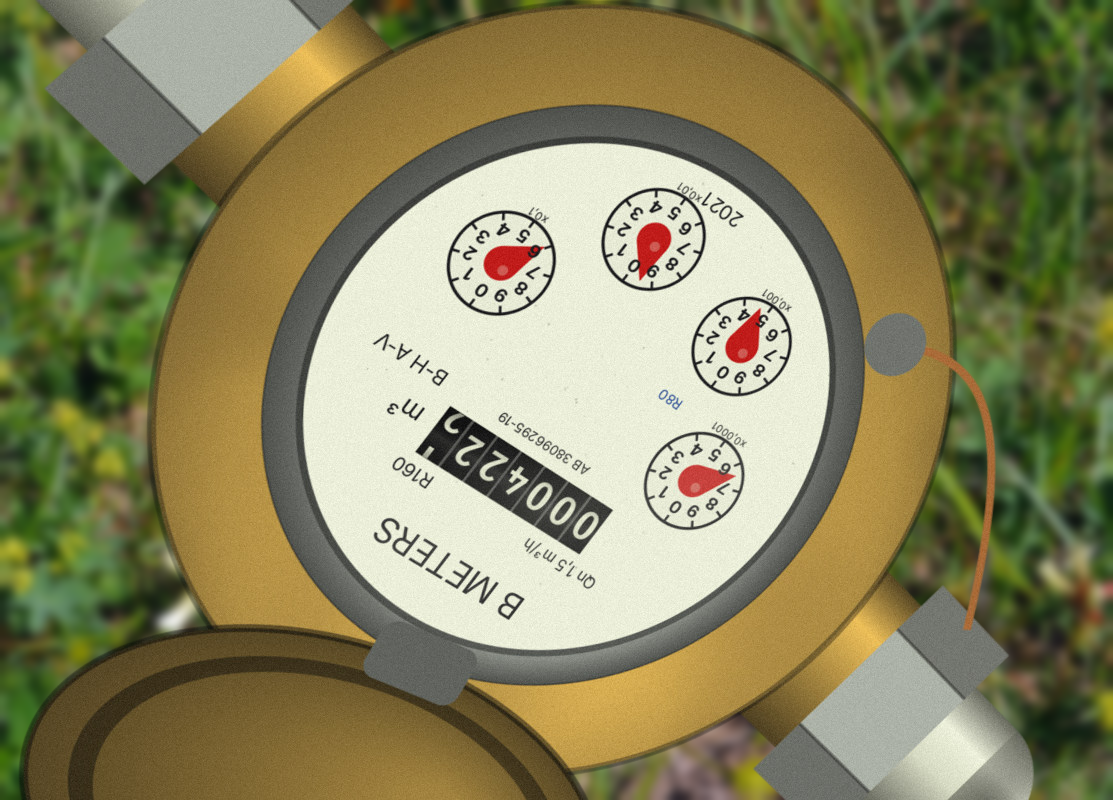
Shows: 4221.5946,m³
